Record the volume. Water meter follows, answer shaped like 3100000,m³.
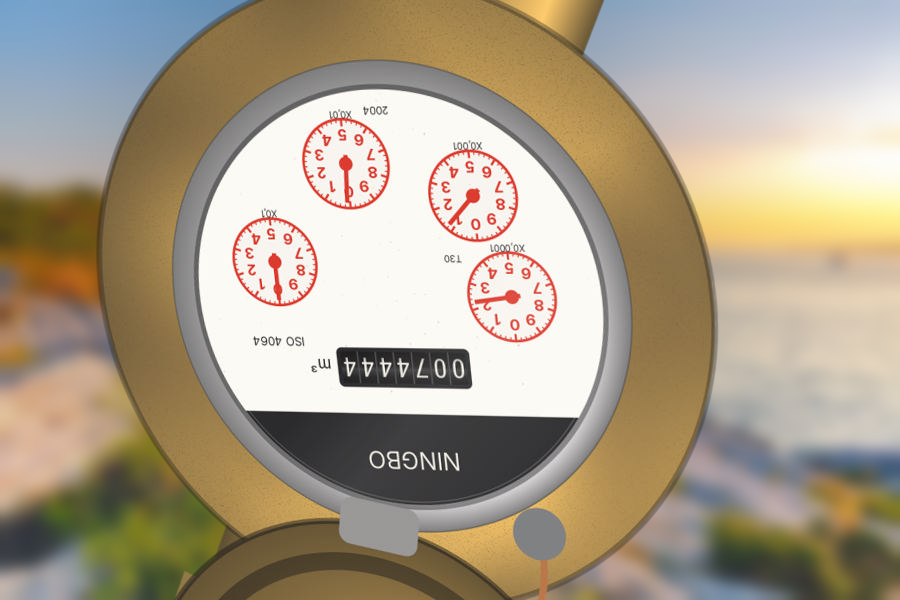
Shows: 74444.0012,m³
